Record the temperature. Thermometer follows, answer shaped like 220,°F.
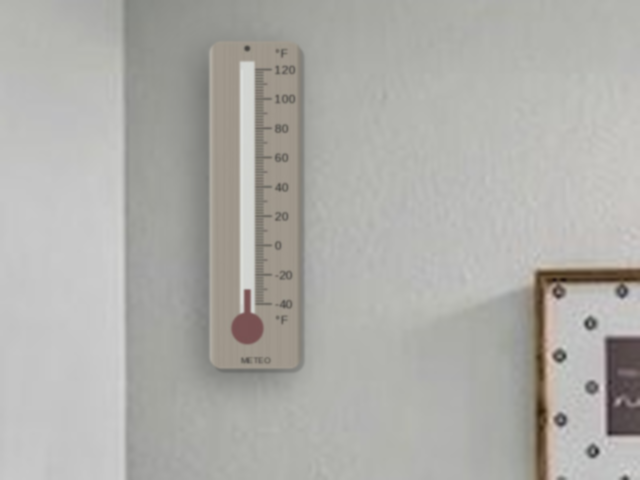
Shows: -30,°F
